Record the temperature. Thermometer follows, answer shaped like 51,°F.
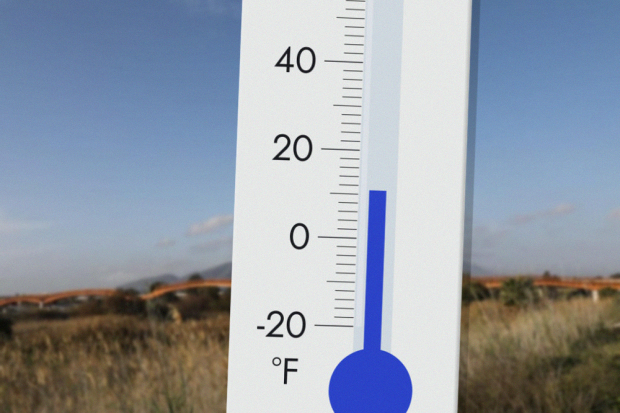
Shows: 11,°F
